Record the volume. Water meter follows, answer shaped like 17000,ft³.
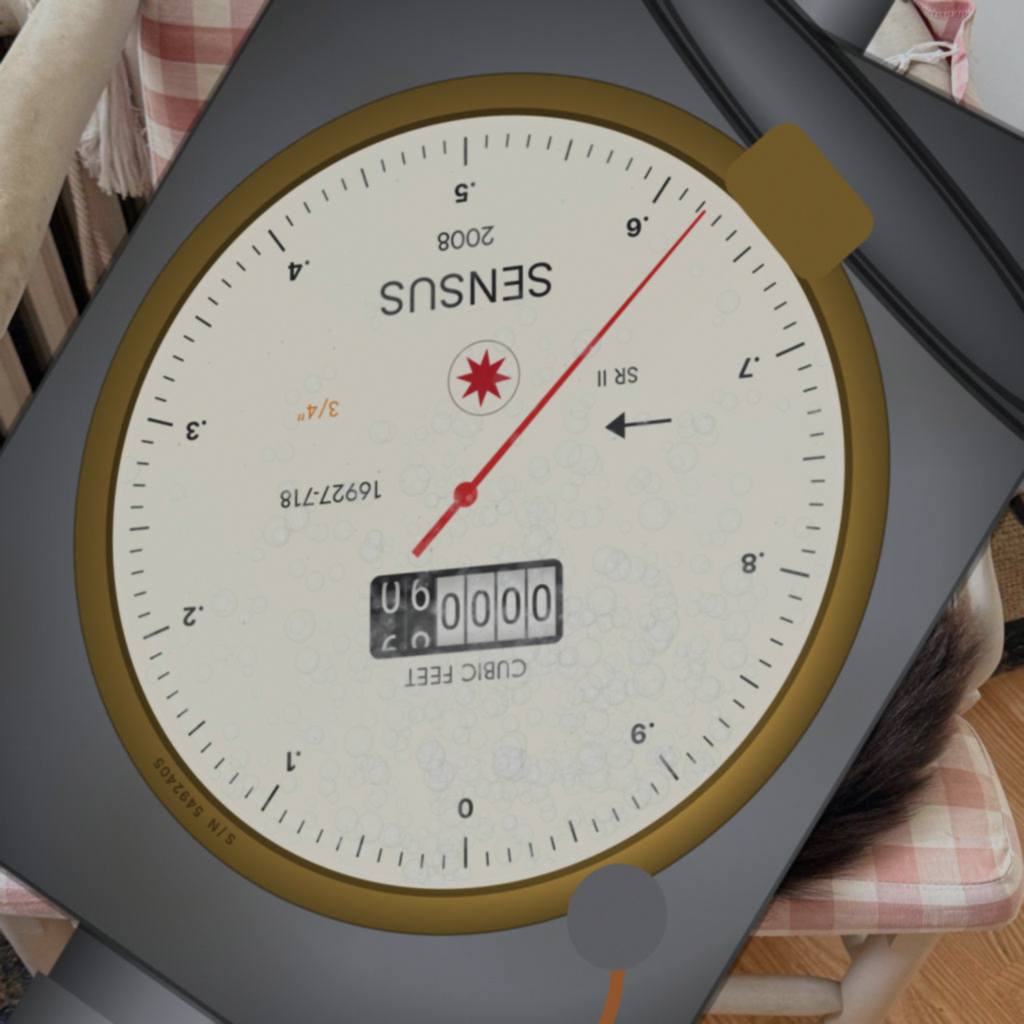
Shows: 89.62,ft³
